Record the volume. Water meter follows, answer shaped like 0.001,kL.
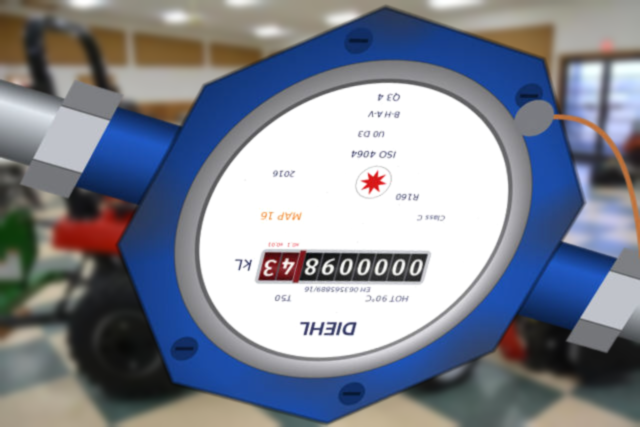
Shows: 98.43,kL
